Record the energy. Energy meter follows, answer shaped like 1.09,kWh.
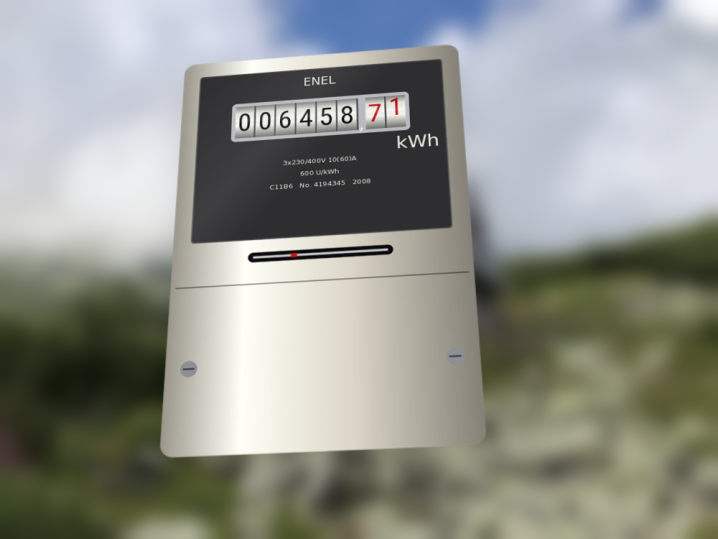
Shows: 6458.71,kWh
